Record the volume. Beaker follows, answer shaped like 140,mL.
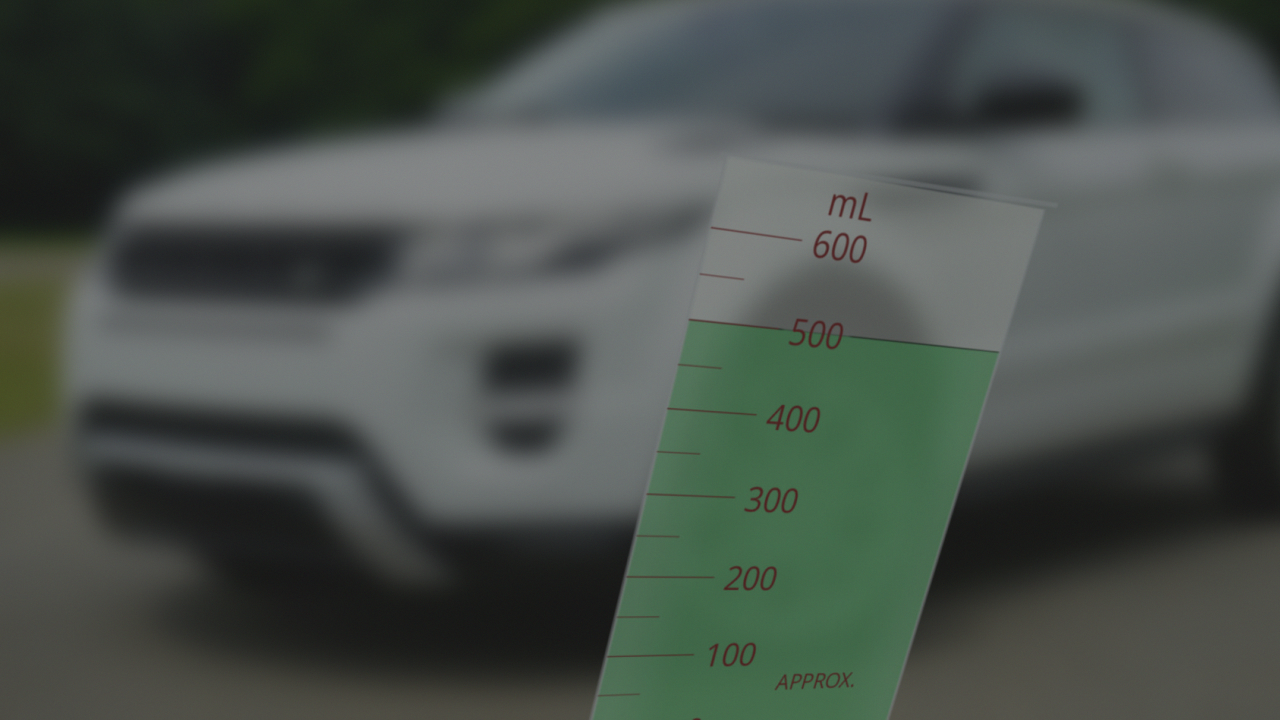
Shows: 500,mL
